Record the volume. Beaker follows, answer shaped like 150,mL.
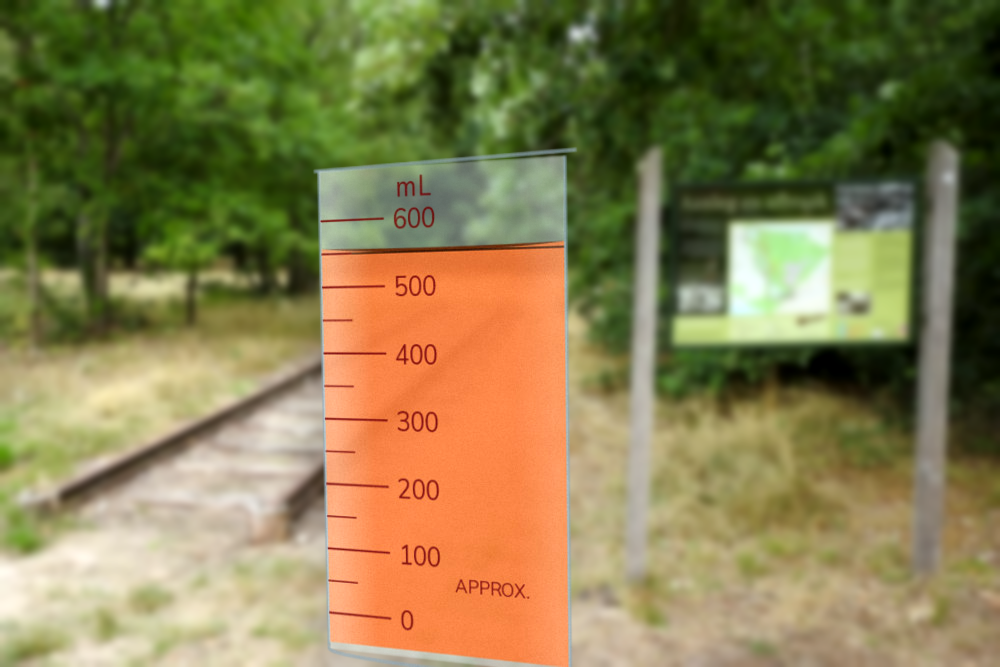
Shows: 550,mL
